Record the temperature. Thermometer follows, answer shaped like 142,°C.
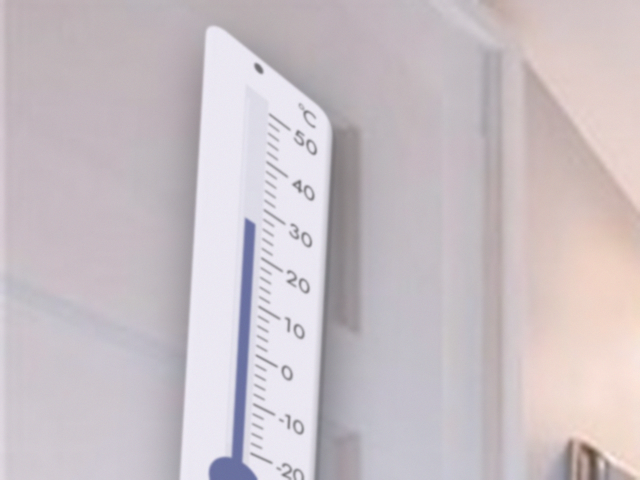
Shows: 26,°C
